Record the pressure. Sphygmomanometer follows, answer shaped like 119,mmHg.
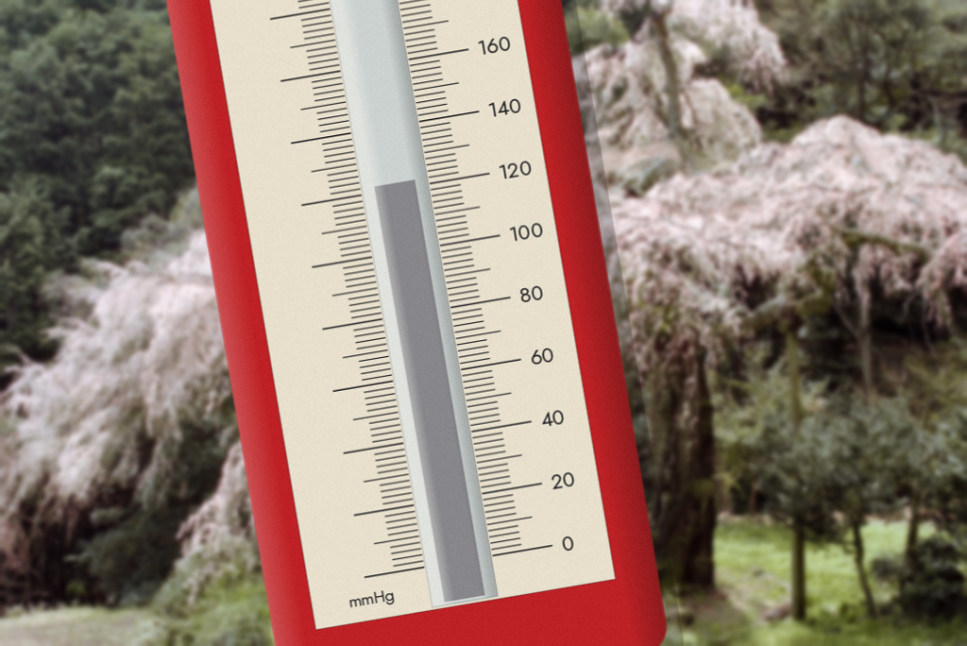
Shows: 122,mmHg
